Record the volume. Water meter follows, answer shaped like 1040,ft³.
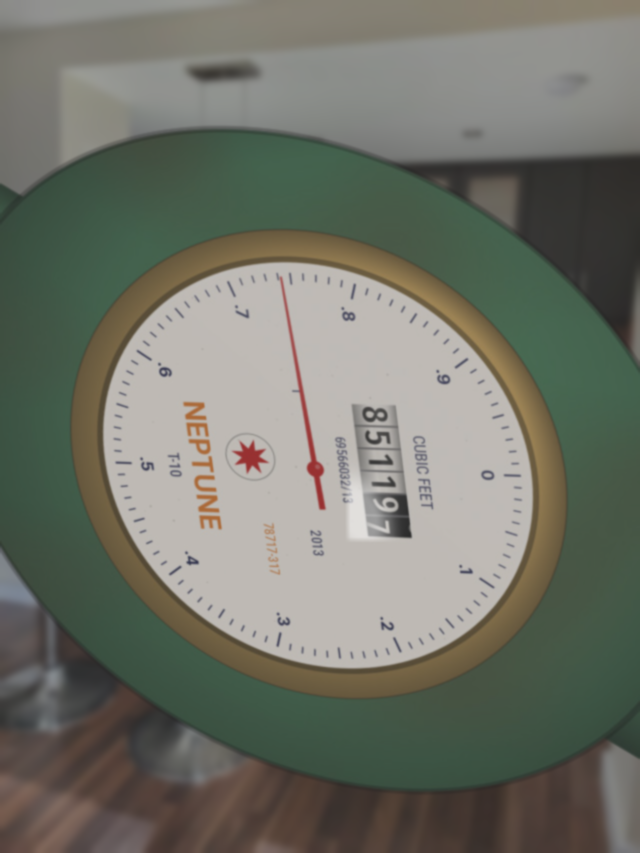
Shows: 851196.74,ft³
